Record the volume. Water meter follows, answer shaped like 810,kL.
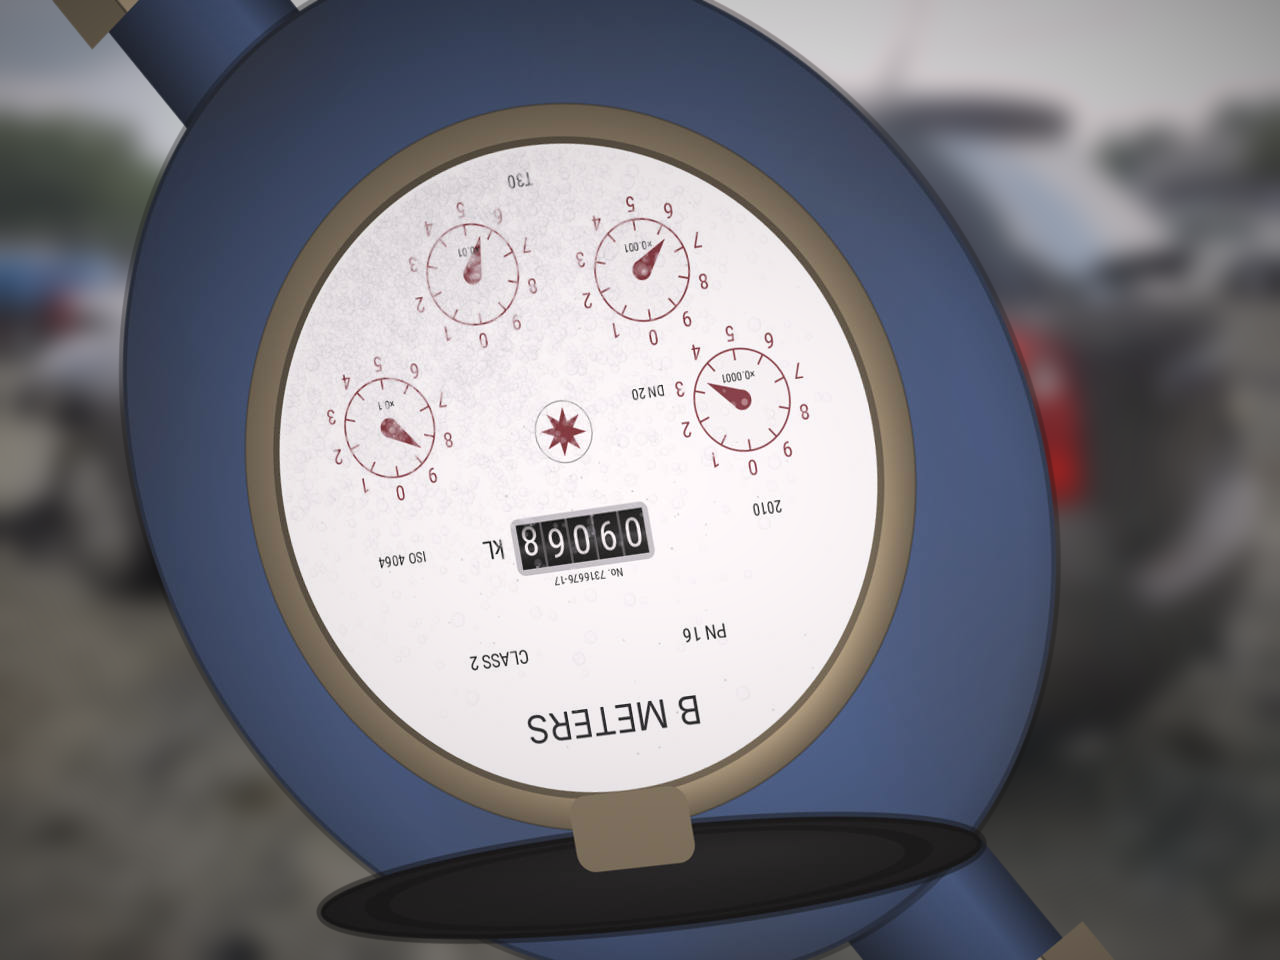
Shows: 9067.8563,kL
